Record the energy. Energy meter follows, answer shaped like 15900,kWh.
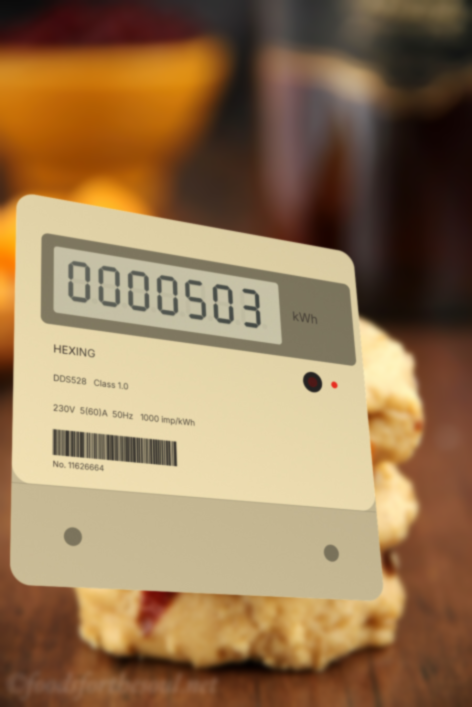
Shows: 503,kWh
